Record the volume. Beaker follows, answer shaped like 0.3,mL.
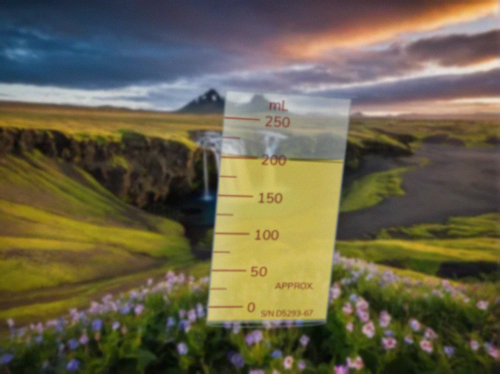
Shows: 200,mL
